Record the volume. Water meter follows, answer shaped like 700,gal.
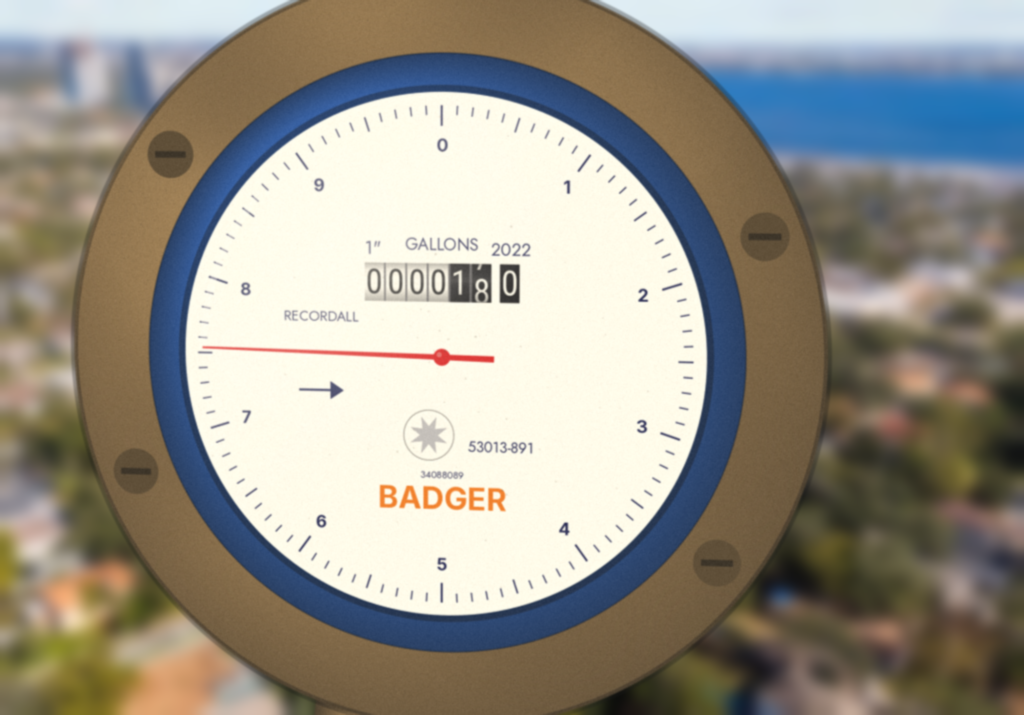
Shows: 177.5,gal
